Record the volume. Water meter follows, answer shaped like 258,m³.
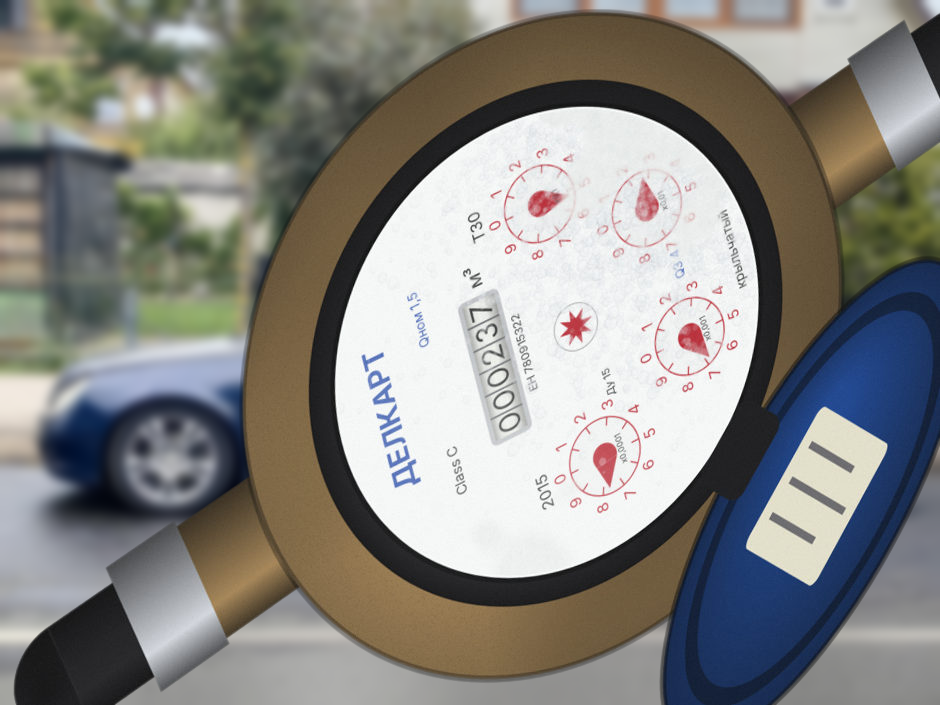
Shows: 237.5267,m³
